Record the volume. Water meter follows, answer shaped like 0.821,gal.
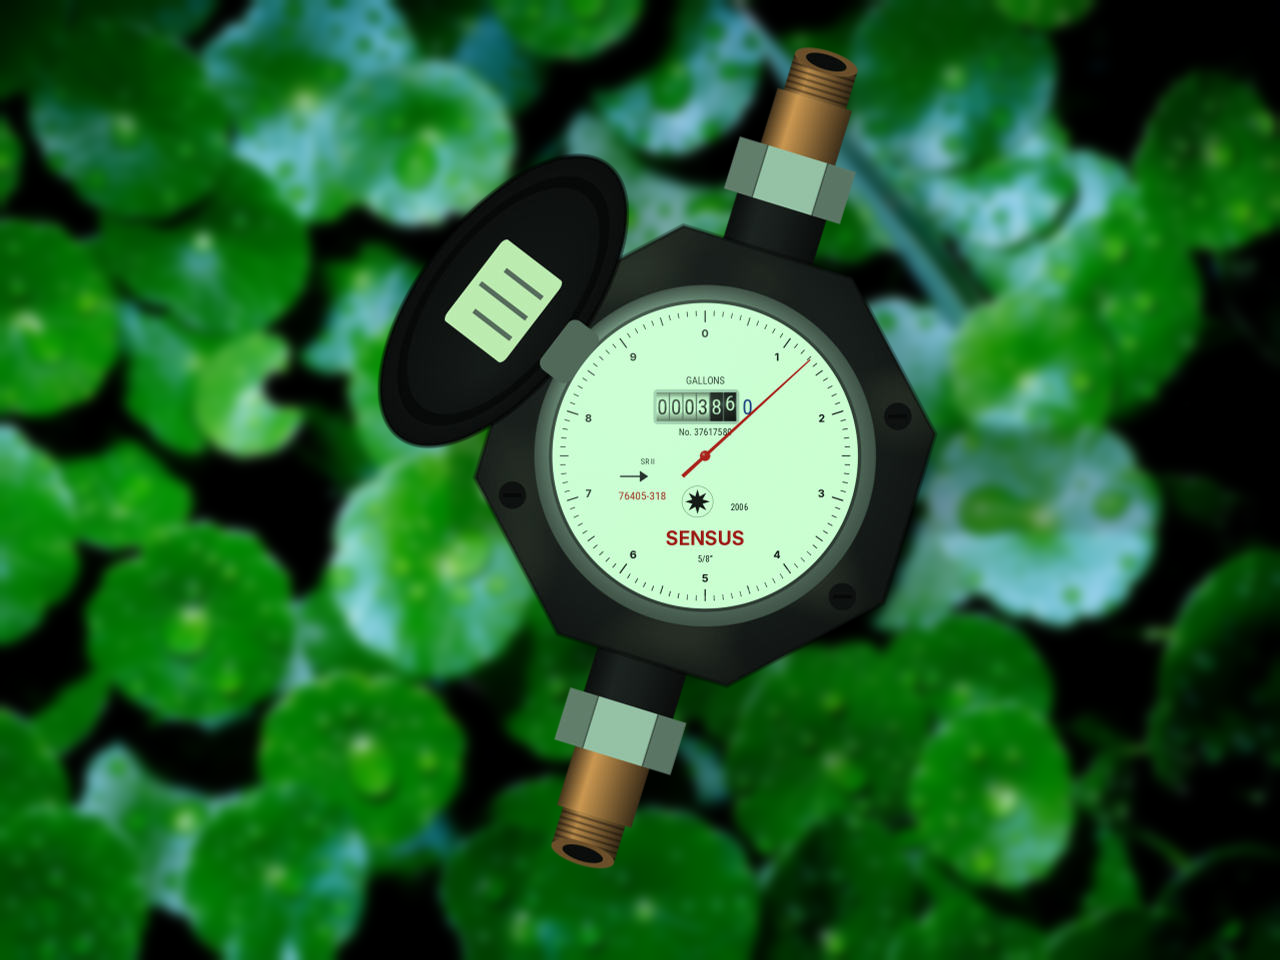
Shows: 3861.3,gal
